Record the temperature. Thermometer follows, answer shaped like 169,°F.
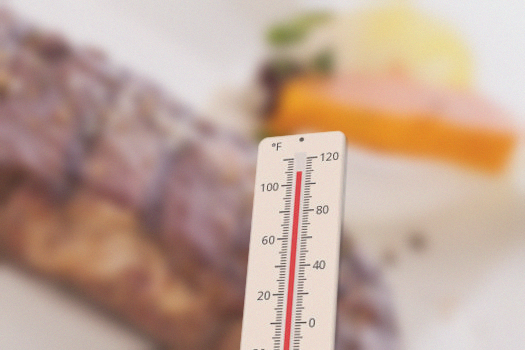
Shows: 110,°F
